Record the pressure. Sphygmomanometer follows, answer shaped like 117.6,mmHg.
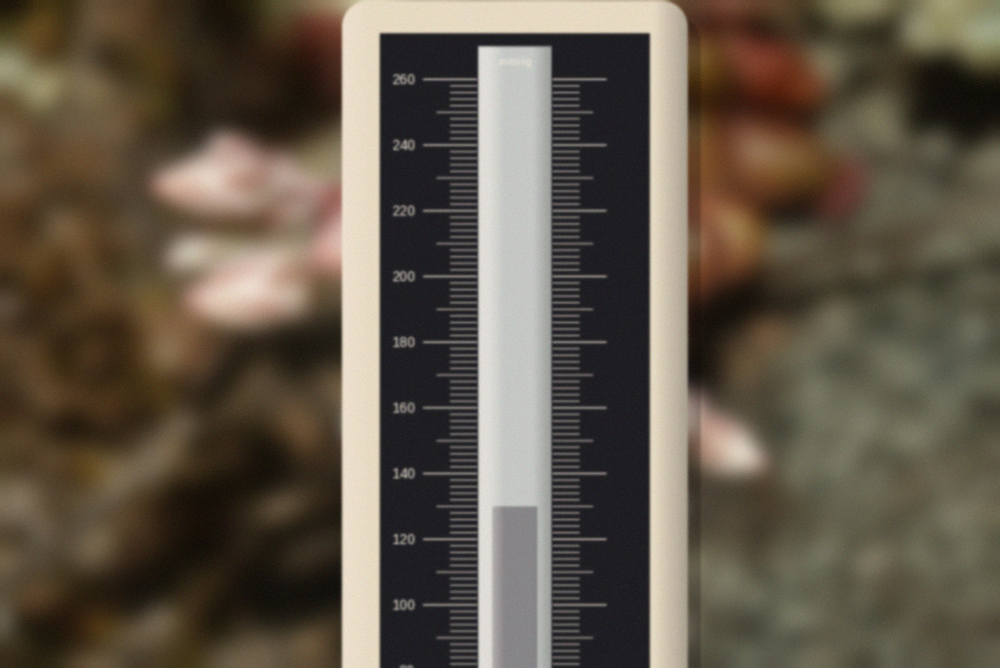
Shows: 130,mmHg
